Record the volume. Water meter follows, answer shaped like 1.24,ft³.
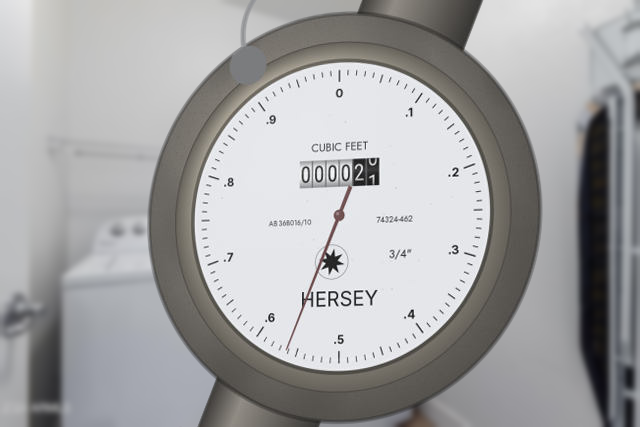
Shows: 20.56,ft³
